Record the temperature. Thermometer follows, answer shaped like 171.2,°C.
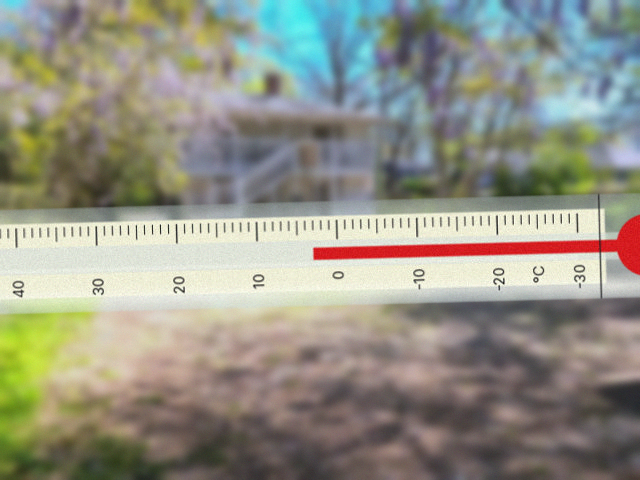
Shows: 3,°C
